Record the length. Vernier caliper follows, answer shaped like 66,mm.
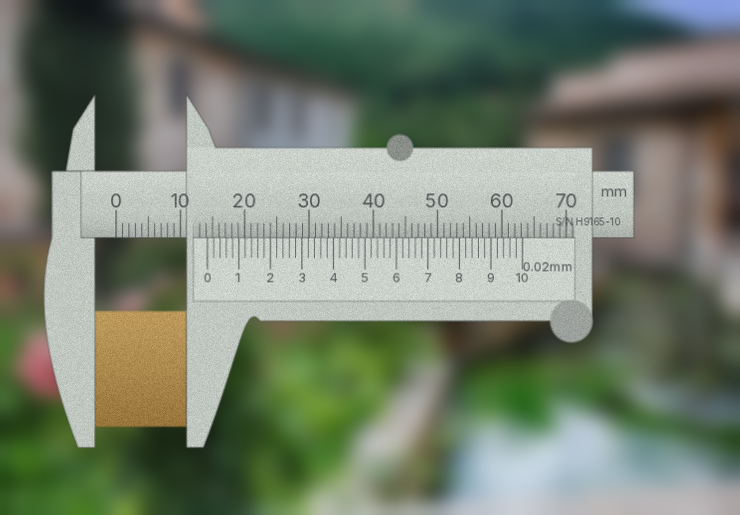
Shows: 14.2,mm
